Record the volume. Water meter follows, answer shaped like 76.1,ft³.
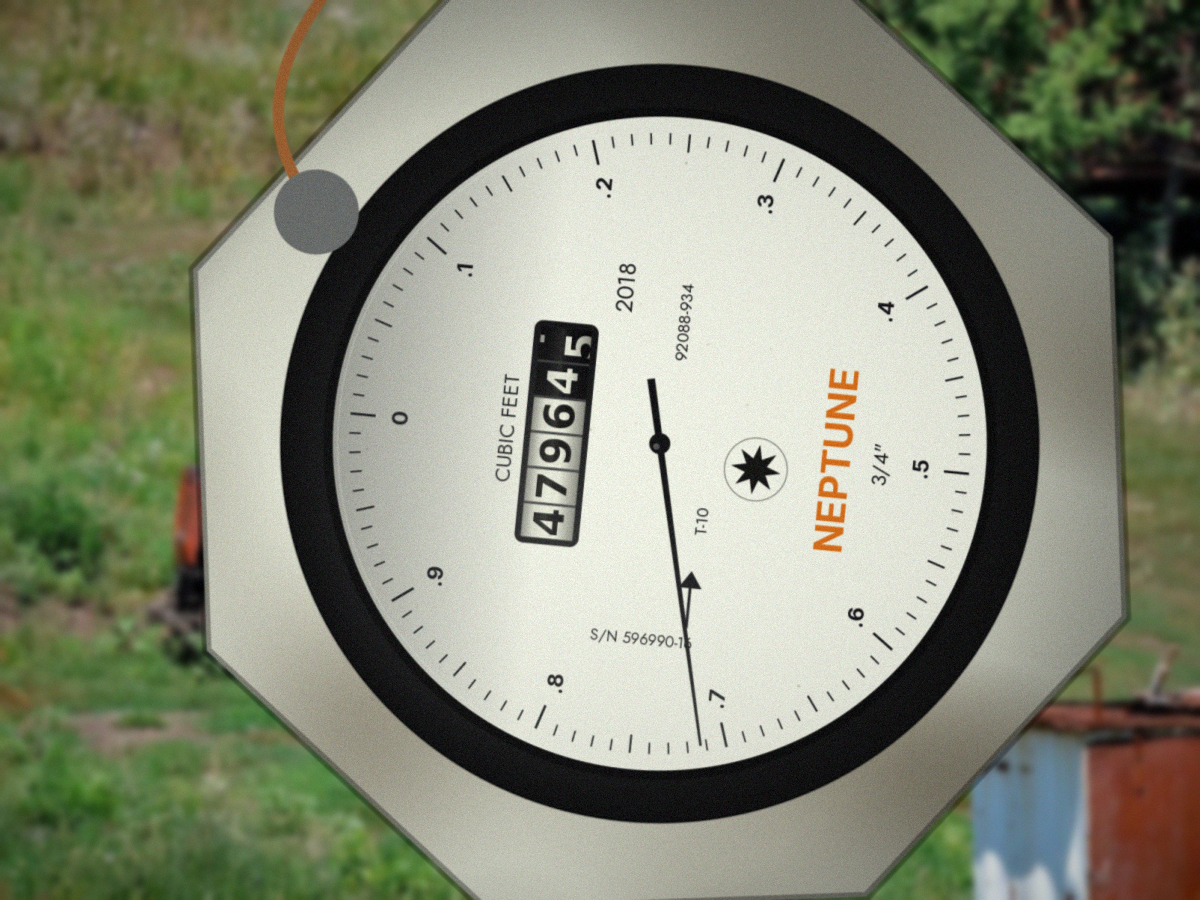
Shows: 479644.71,ft³
